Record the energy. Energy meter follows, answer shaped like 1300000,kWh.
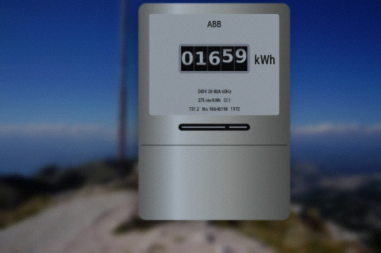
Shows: 1659,kWh
